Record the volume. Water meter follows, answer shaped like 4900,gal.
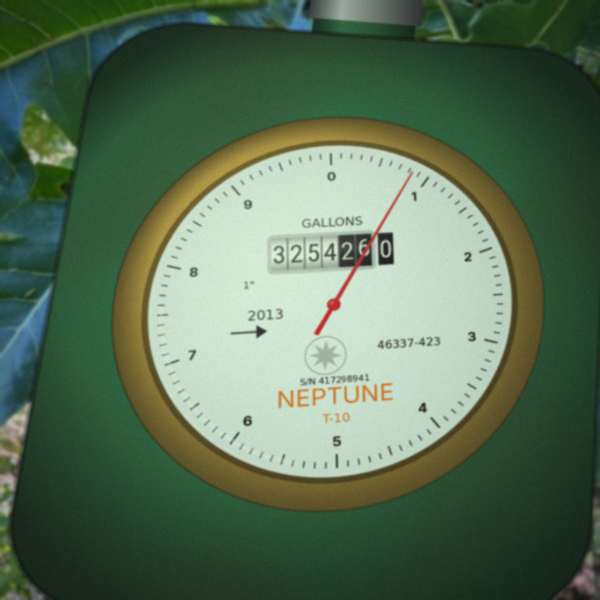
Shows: 3254260.8,gal
